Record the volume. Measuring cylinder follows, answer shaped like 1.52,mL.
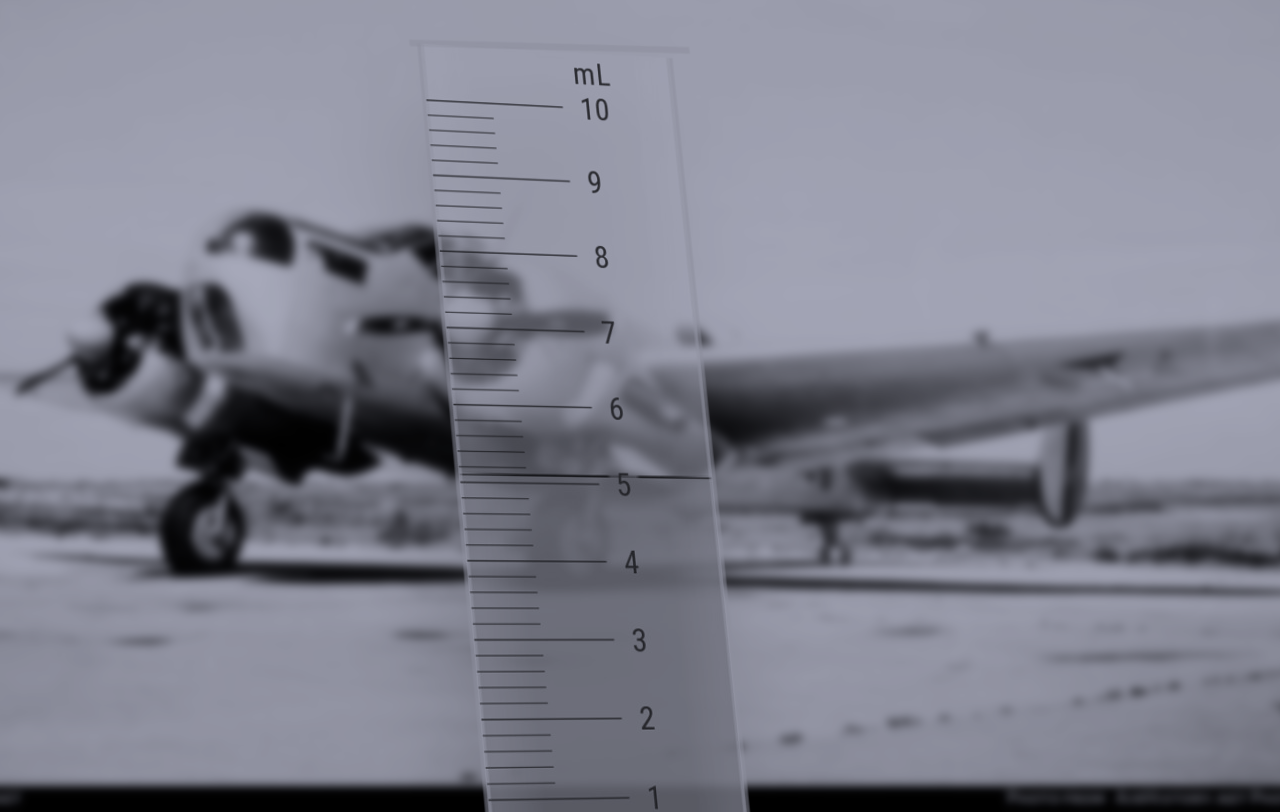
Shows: 5.1,mL
